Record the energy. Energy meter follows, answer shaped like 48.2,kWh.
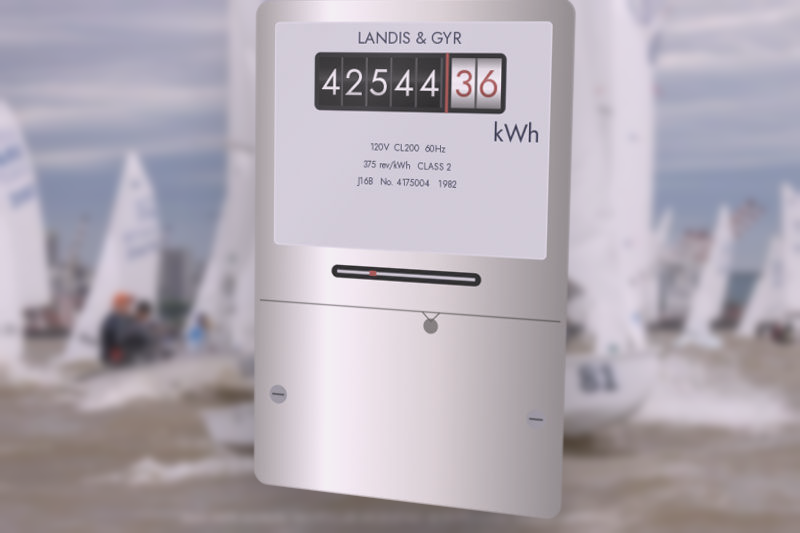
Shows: 42544.36,kWh
